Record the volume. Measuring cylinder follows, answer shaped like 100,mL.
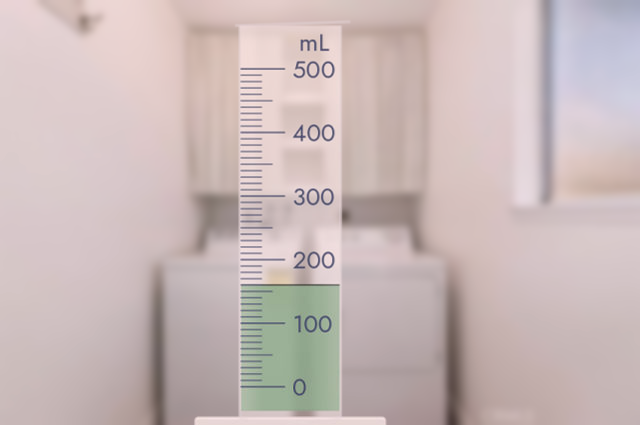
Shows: 160,mL
